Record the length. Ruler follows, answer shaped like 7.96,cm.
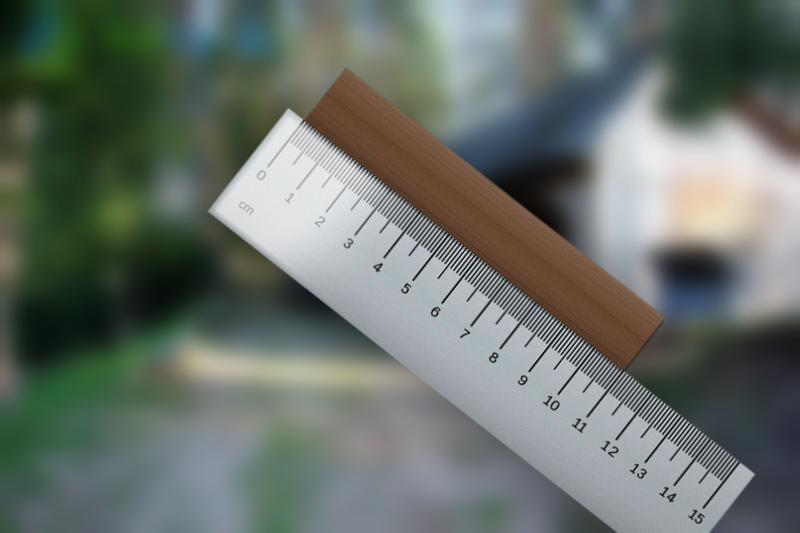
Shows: 11,cm
